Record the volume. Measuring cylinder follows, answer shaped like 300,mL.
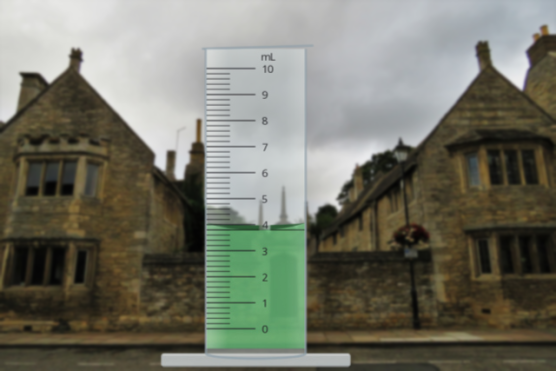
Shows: 3.8,mL
